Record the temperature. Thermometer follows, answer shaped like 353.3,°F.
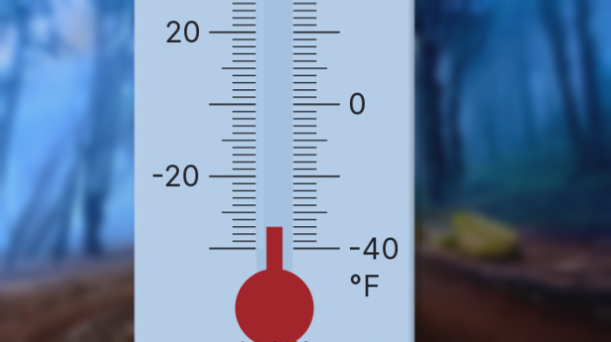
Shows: -34,°F
